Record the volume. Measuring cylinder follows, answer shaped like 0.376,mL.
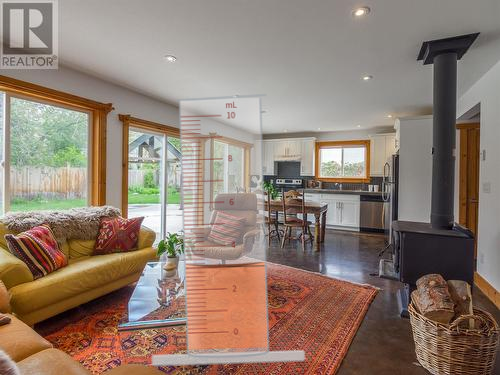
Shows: 3,mL
